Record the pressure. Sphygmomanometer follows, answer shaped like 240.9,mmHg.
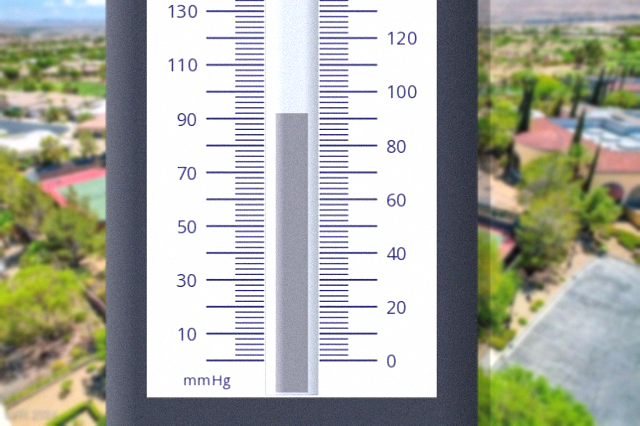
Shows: 92,mmHg
